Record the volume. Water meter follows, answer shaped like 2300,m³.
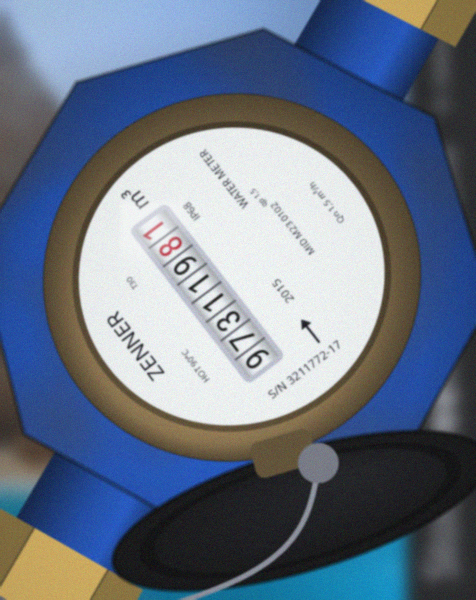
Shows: 973119.81,m³
